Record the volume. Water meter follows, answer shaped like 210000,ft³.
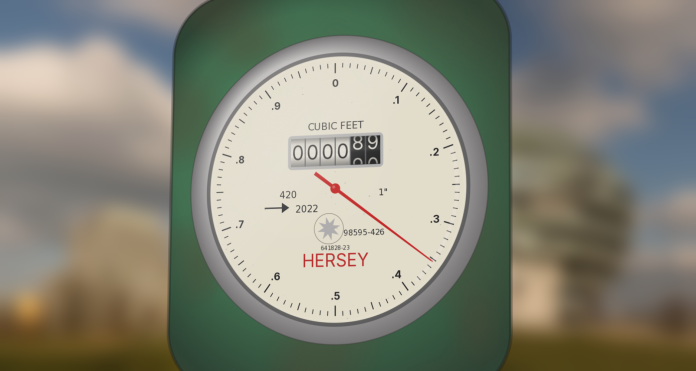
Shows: 89.35,ft³
